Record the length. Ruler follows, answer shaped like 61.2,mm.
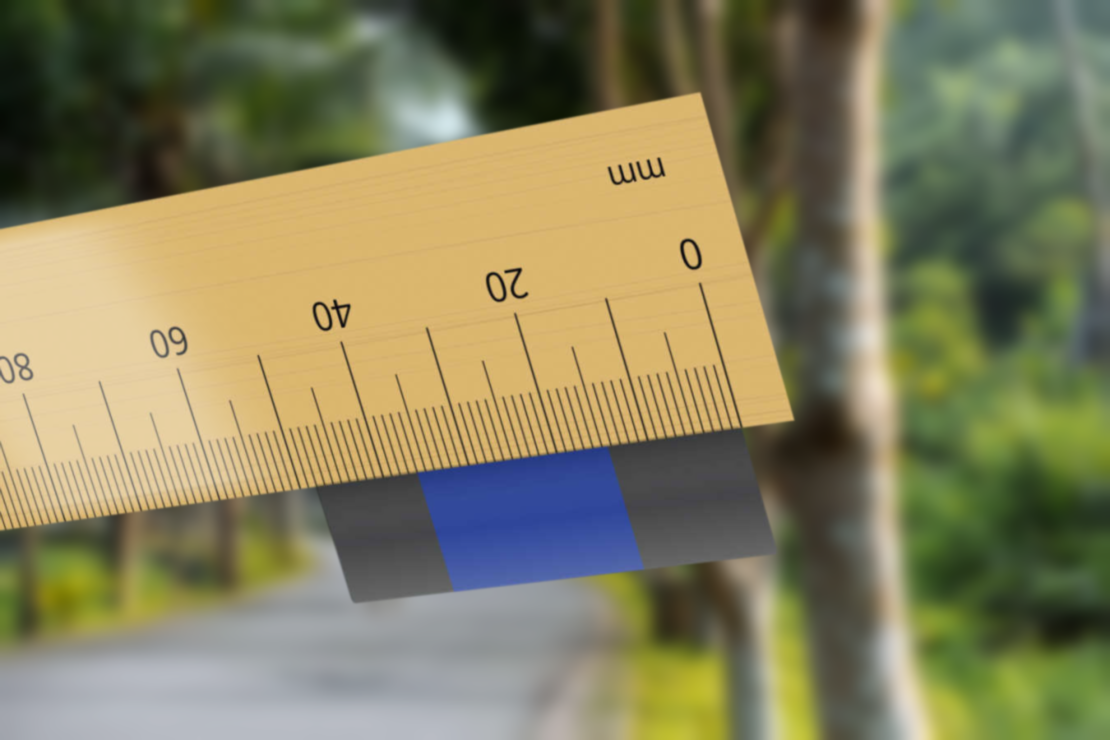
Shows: 48,mm
